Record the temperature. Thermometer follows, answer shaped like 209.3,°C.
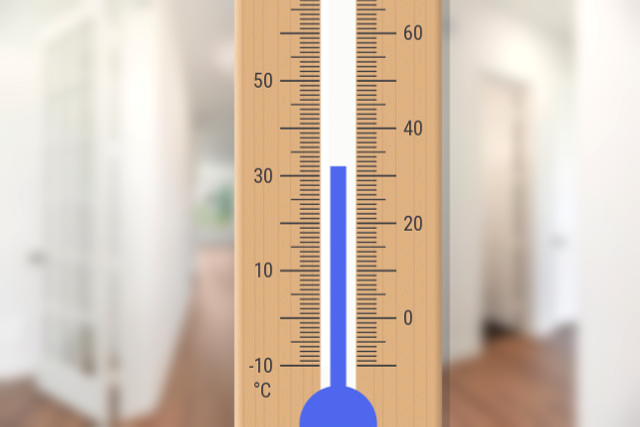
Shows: 32,°C
